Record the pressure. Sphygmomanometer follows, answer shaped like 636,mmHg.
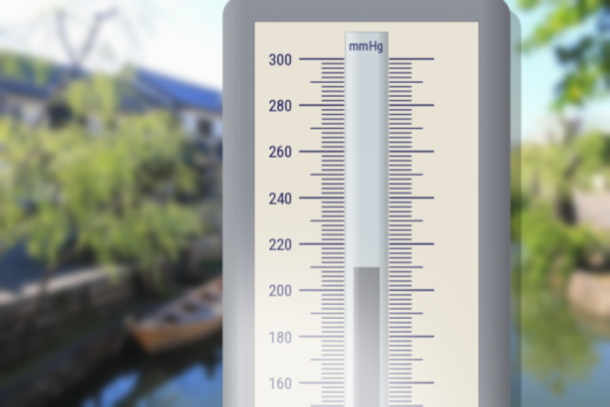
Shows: 210,mmHg
